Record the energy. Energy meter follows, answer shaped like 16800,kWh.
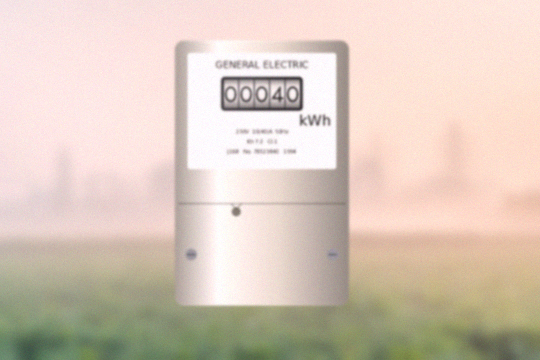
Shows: 40,kWh
